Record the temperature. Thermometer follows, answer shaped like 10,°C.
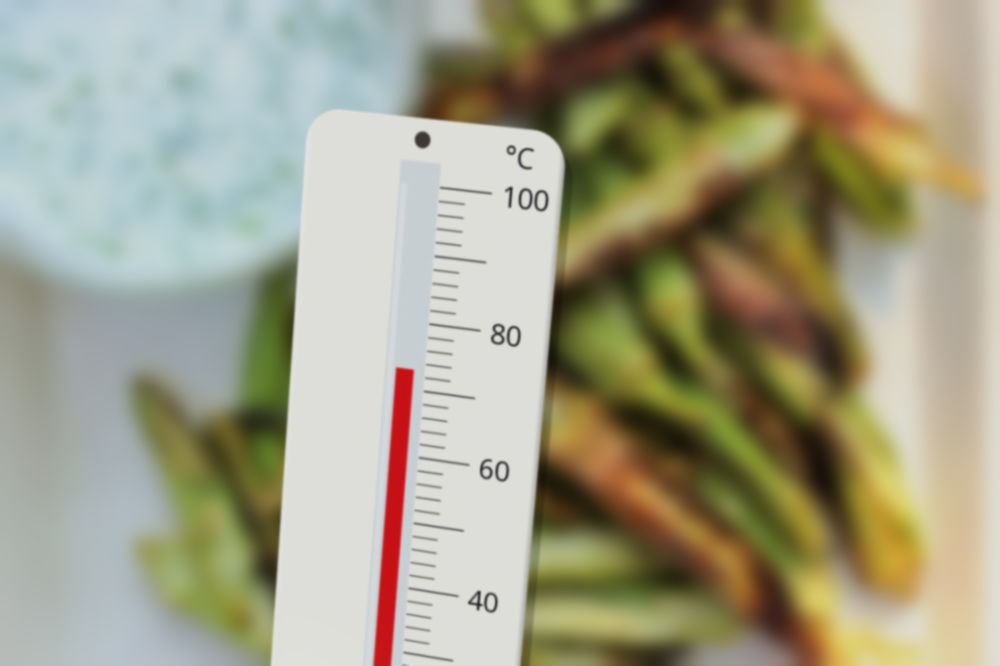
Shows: 73,°C
